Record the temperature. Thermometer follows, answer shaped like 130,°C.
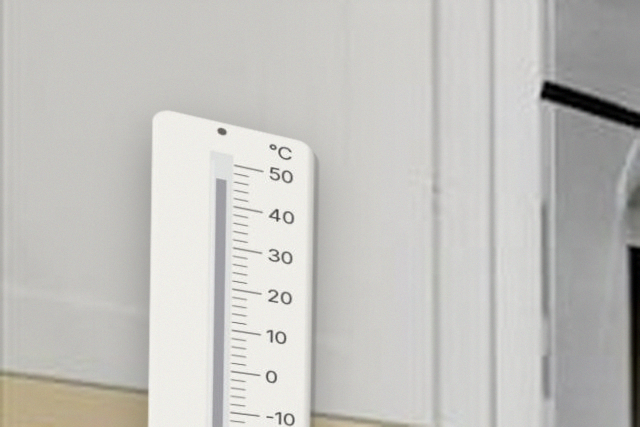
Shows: 46,°C
